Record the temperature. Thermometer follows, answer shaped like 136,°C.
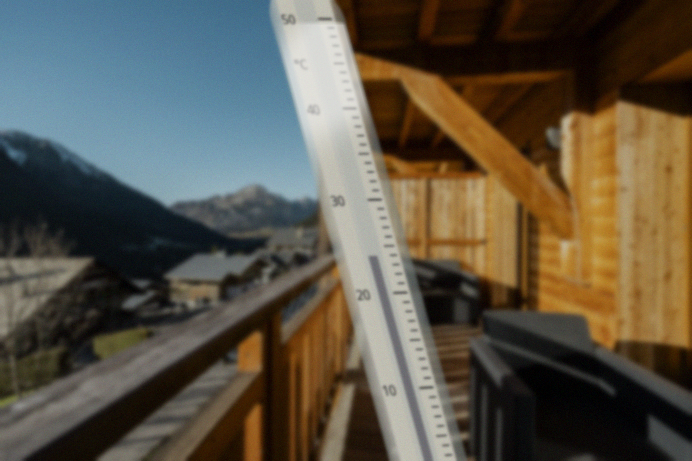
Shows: 24,°C
